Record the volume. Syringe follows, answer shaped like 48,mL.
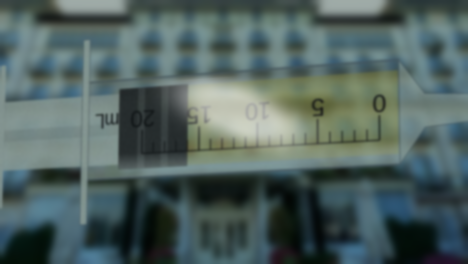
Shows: 16,mL
